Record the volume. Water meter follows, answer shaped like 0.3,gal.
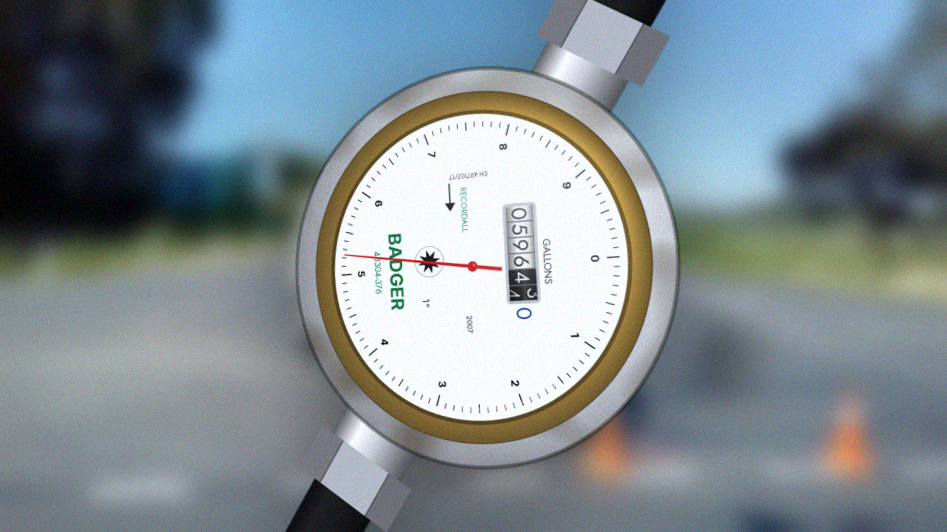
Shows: 596435.2,gal
